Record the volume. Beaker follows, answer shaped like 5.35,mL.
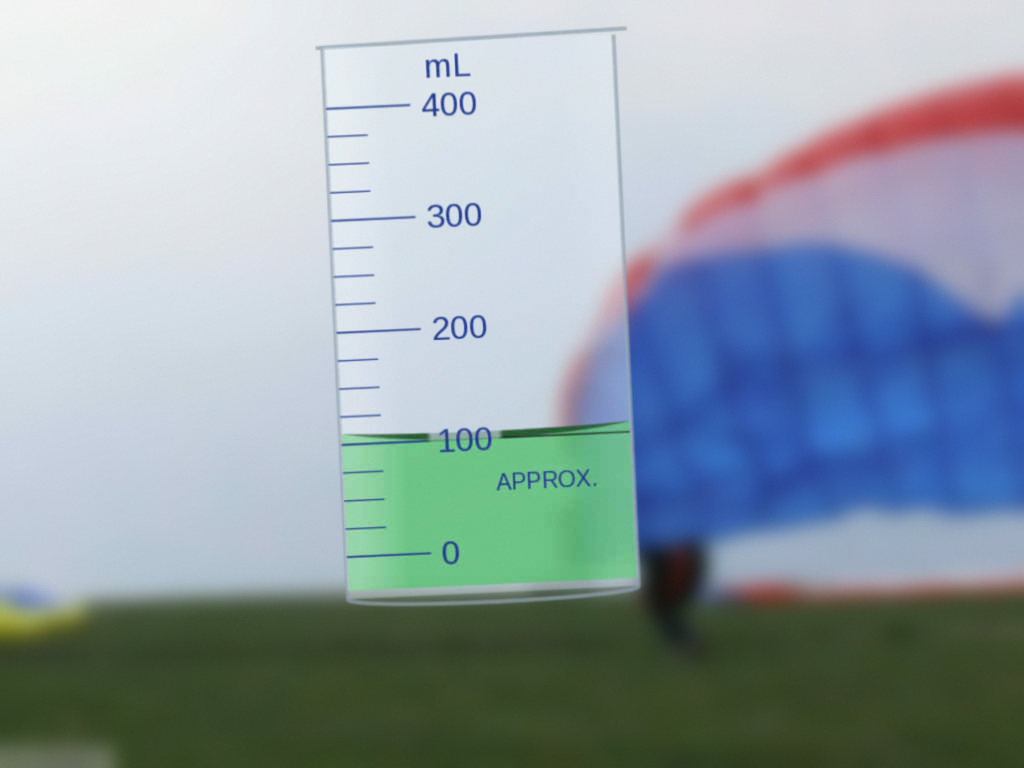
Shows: 100,mL
